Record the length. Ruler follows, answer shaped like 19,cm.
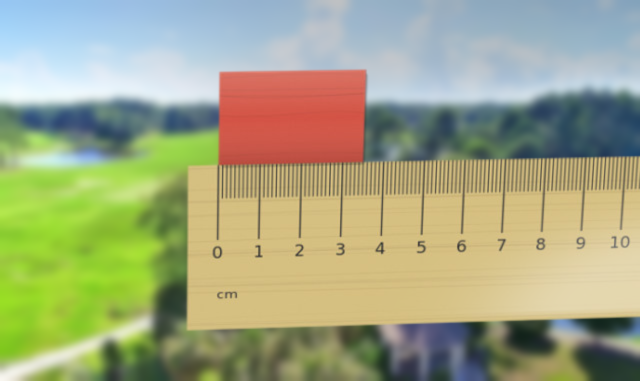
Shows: 3.5,cm
